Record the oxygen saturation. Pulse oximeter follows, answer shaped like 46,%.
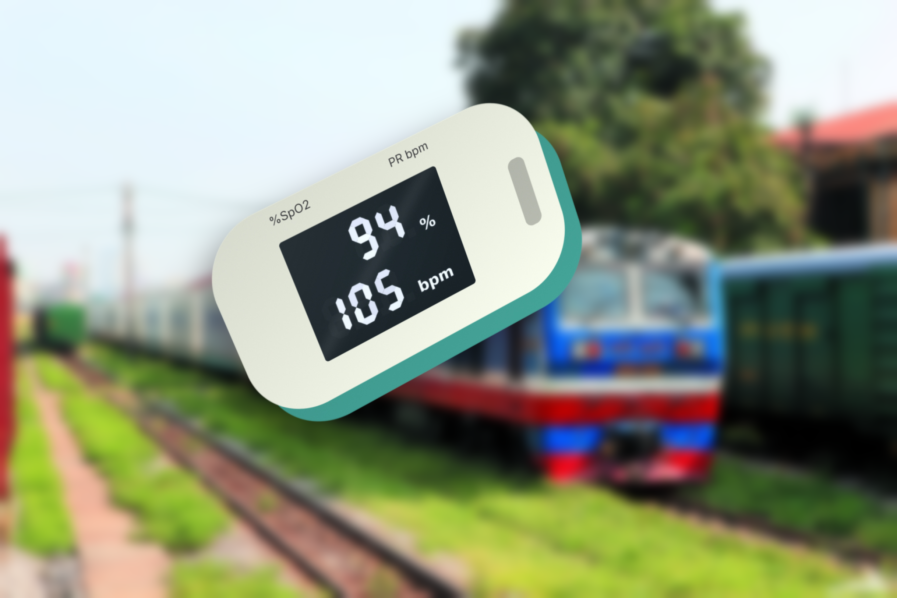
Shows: 94,%
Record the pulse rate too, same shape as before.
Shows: 105,bpm
